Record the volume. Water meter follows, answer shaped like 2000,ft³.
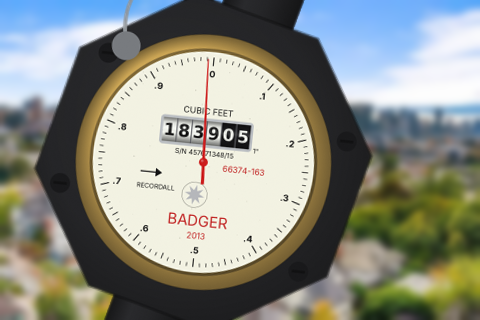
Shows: 183904.99,ft³
